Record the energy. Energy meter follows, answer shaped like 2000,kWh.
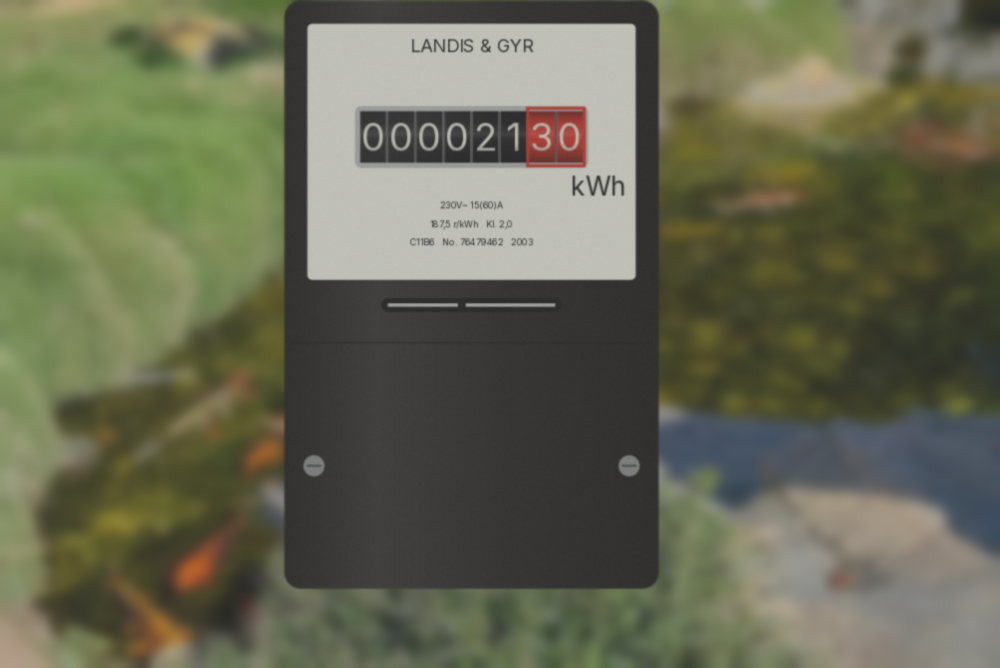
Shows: 21.30,kWh
